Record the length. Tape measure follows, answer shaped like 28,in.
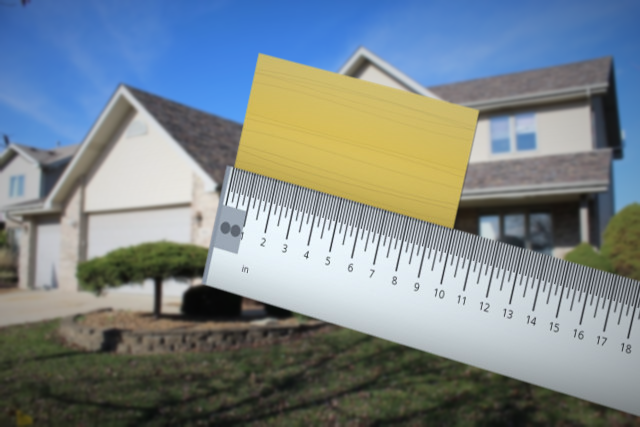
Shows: 10,in
